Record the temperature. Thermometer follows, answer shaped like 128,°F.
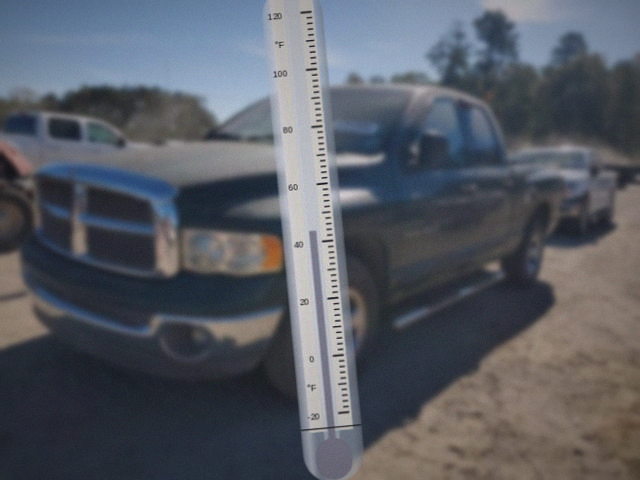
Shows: 44,°F
